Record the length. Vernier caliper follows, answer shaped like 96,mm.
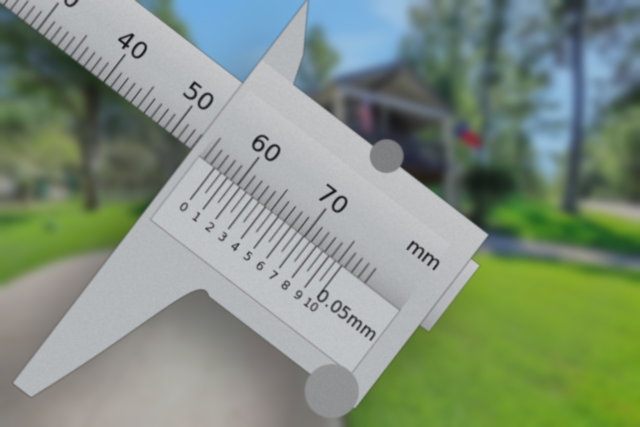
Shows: 56.6,mm
